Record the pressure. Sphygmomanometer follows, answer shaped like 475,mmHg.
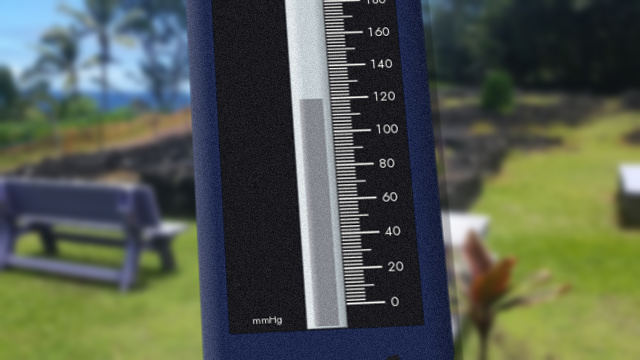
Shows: 120,mmHg
